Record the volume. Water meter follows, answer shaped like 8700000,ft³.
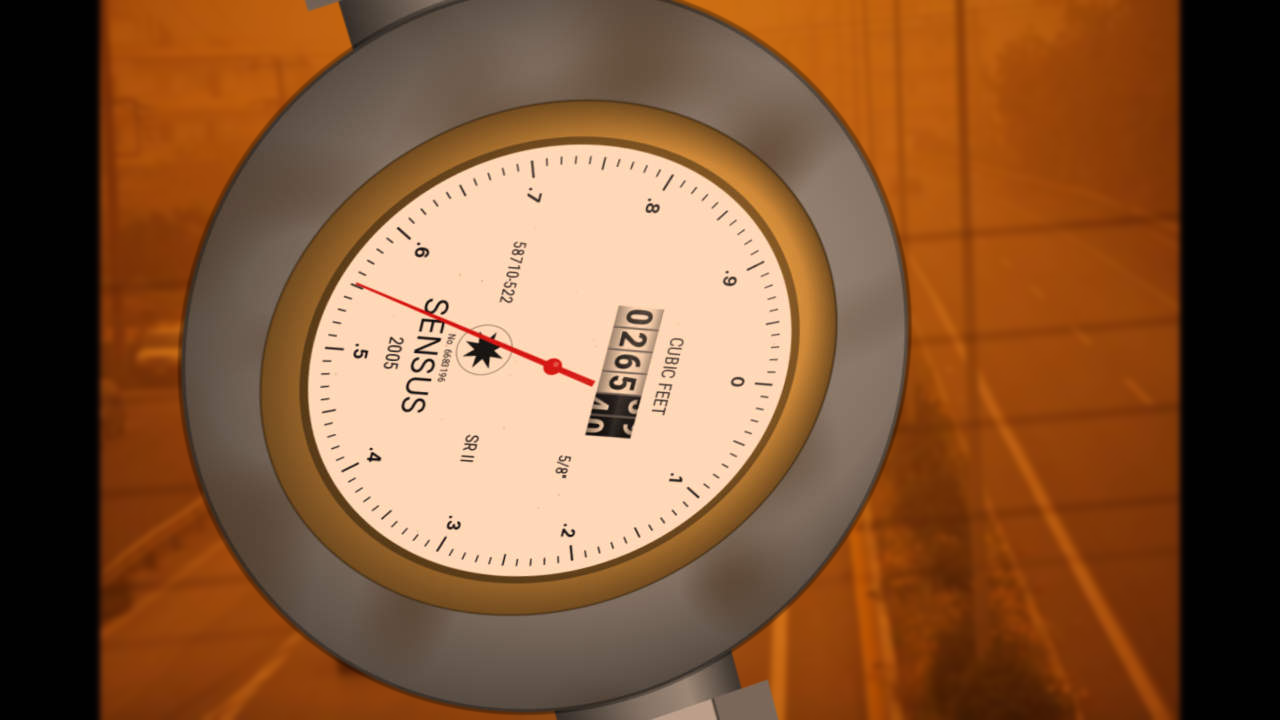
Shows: 26539.55,ft³
